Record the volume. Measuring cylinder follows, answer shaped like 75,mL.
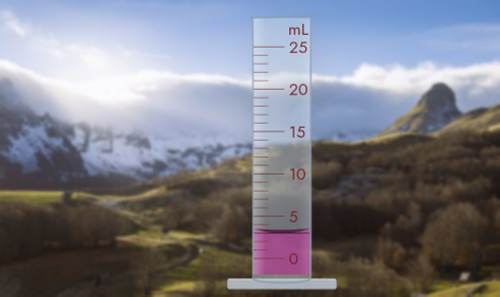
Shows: 3,mL
